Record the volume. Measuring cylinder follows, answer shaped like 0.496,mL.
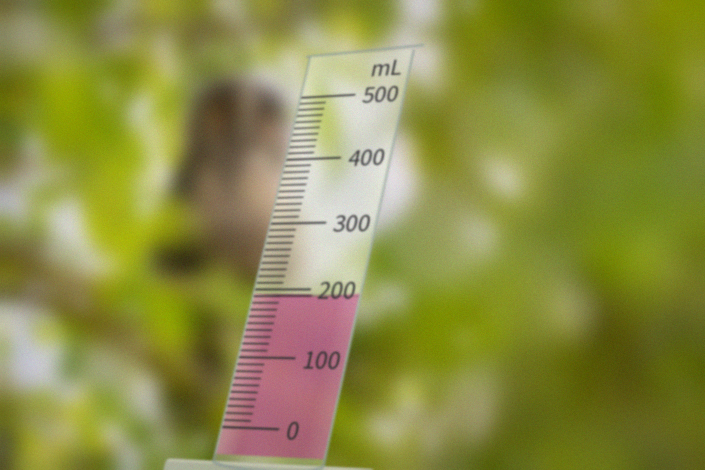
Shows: 190,mL
